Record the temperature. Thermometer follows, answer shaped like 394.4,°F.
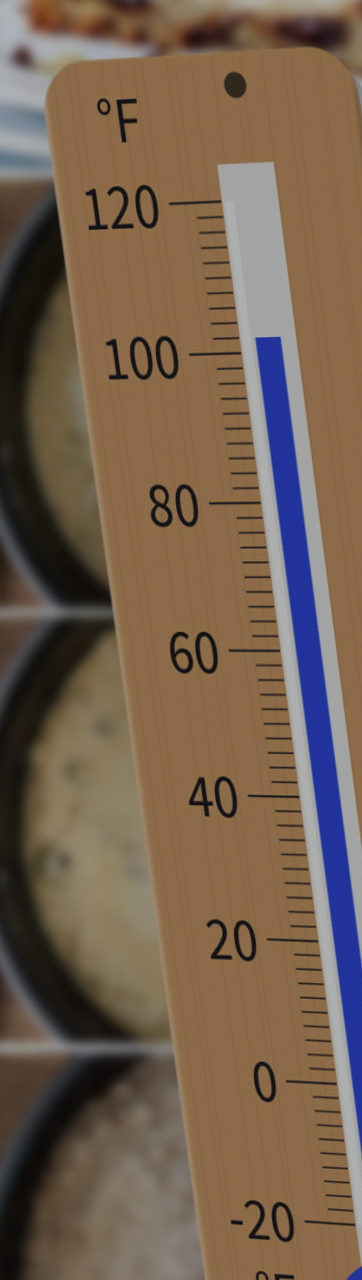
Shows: 102,°F
